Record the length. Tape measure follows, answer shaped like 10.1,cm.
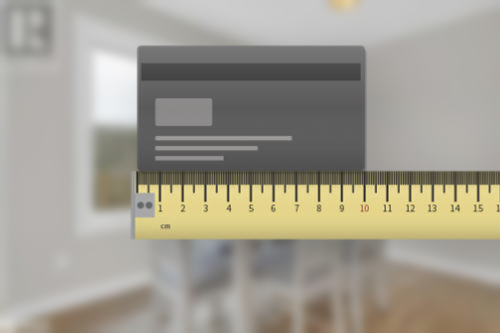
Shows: 10,cm
